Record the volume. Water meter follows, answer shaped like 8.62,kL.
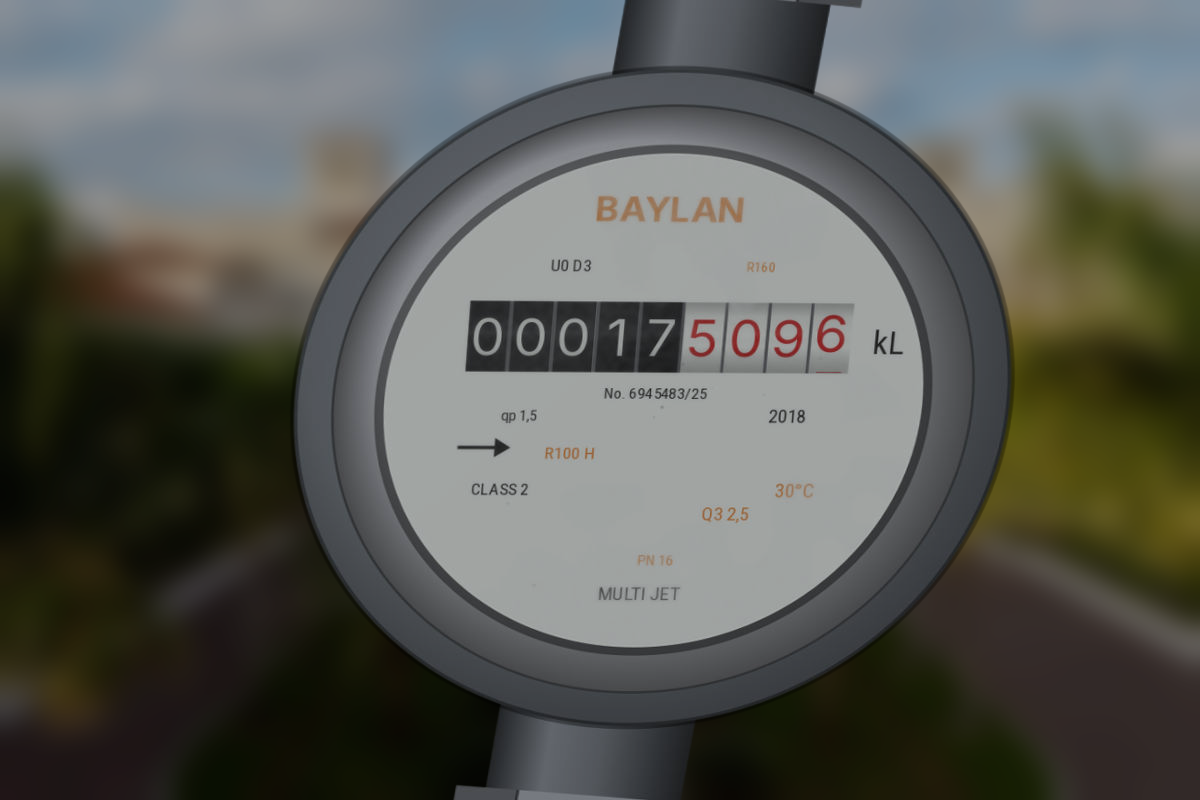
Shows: 17.5096,kL
